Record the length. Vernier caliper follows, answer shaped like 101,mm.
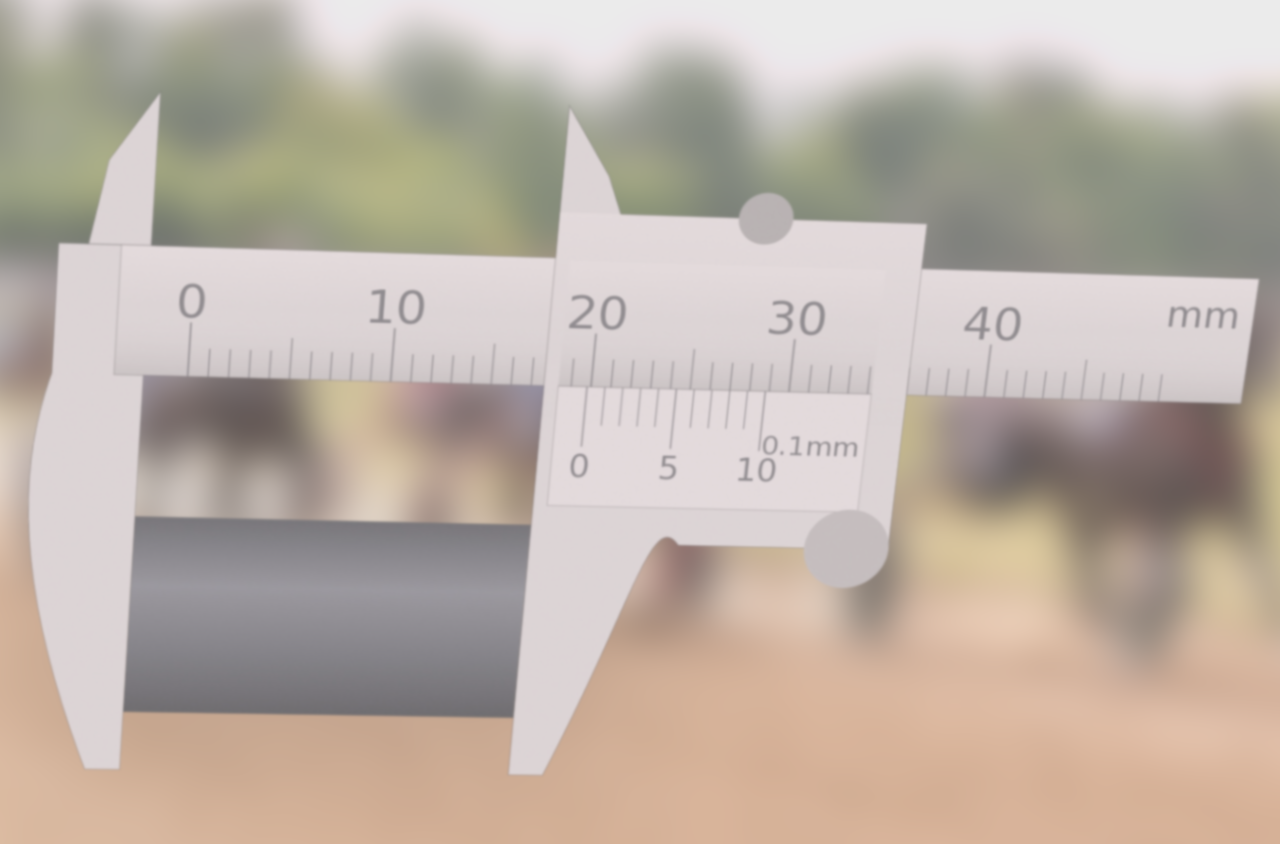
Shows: 19.8,mm
